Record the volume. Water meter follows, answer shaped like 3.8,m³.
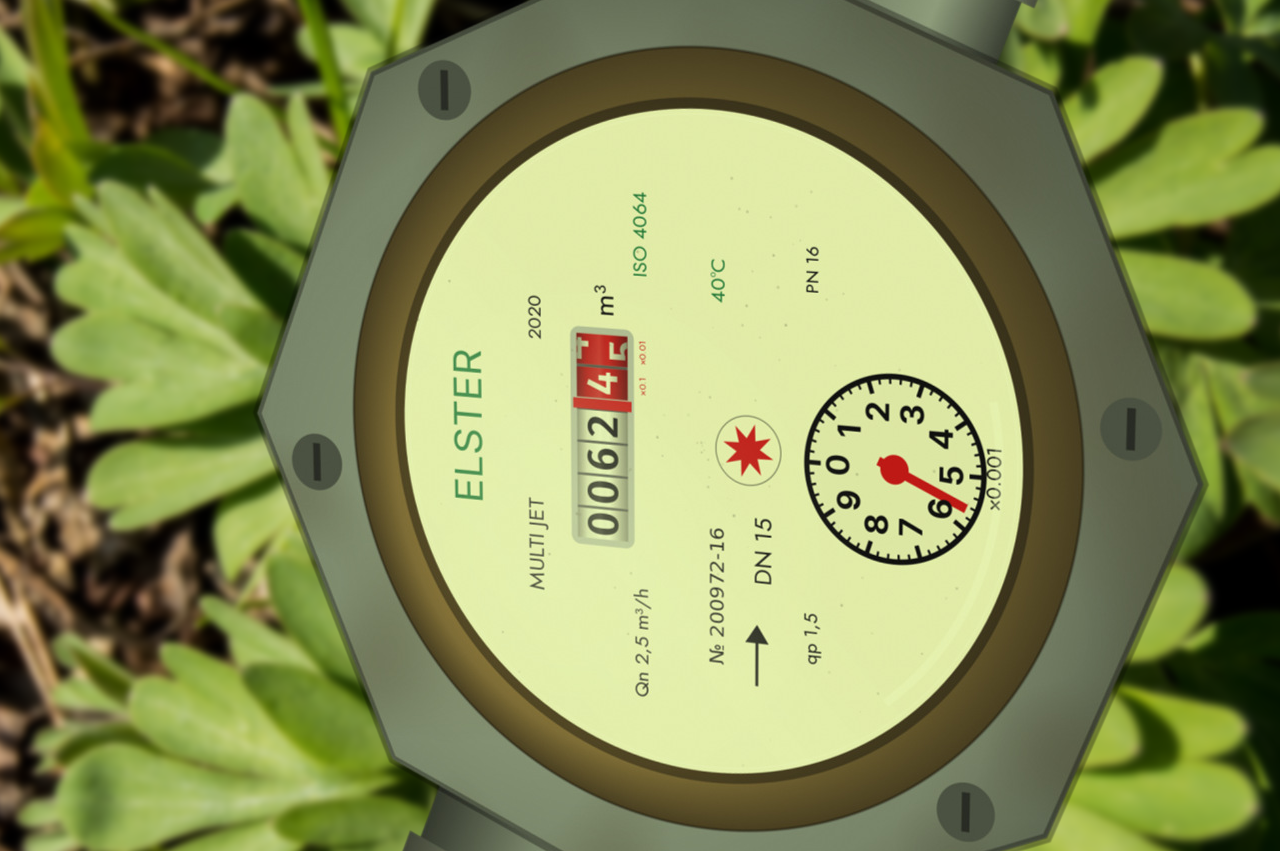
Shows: 62.445,m³
